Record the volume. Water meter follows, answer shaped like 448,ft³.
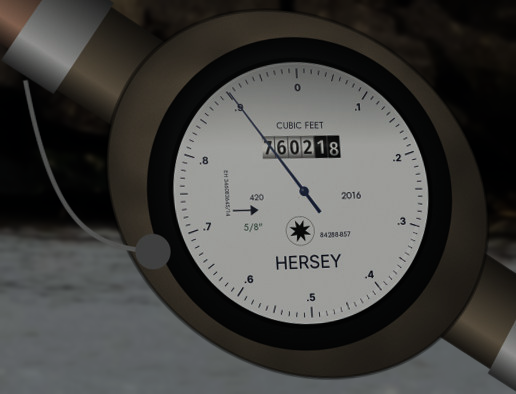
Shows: 760217.90,ft³
